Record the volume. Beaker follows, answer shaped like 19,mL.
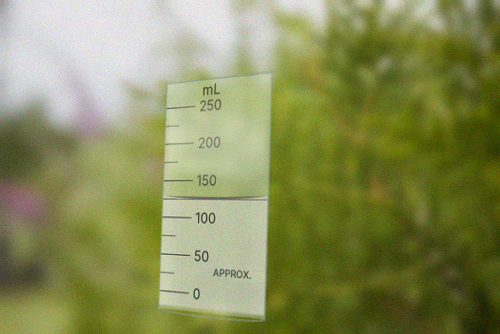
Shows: 125,mL
